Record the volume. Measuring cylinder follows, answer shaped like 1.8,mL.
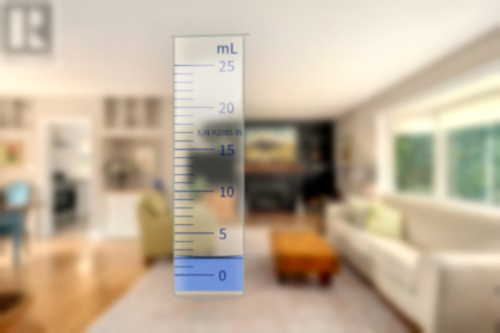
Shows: 2,mL
